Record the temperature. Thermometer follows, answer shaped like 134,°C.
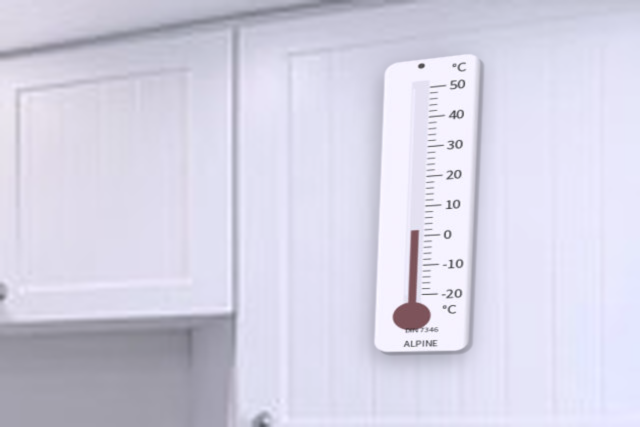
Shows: 2,°C
